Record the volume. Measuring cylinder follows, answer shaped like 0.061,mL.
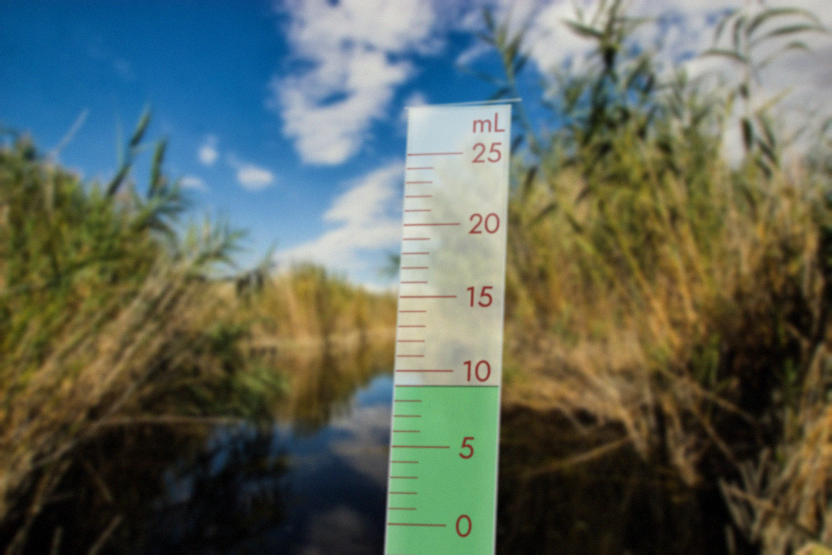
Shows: 9,mL
